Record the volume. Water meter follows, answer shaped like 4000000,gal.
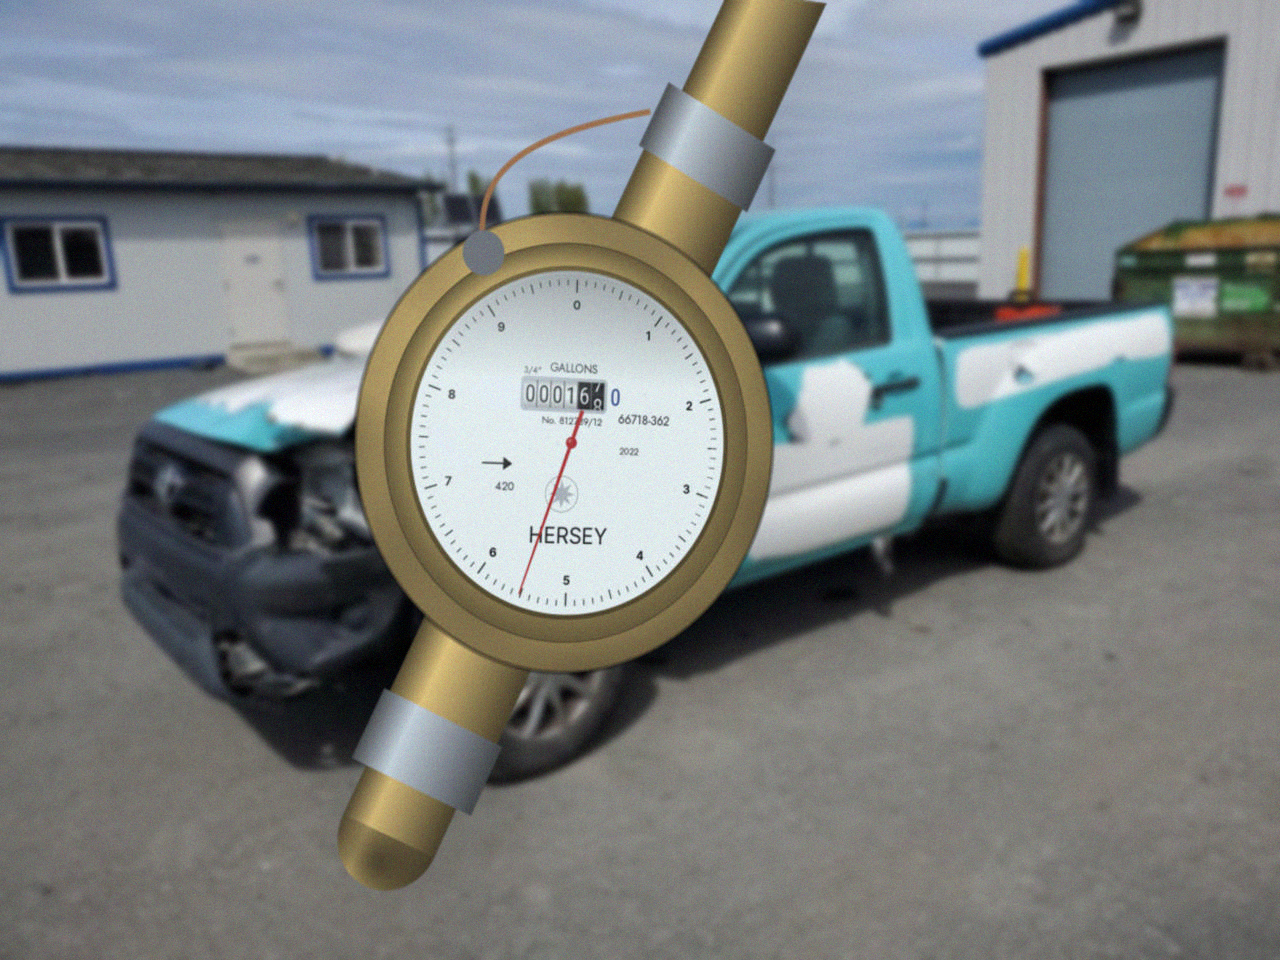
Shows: 1675.5,gal
